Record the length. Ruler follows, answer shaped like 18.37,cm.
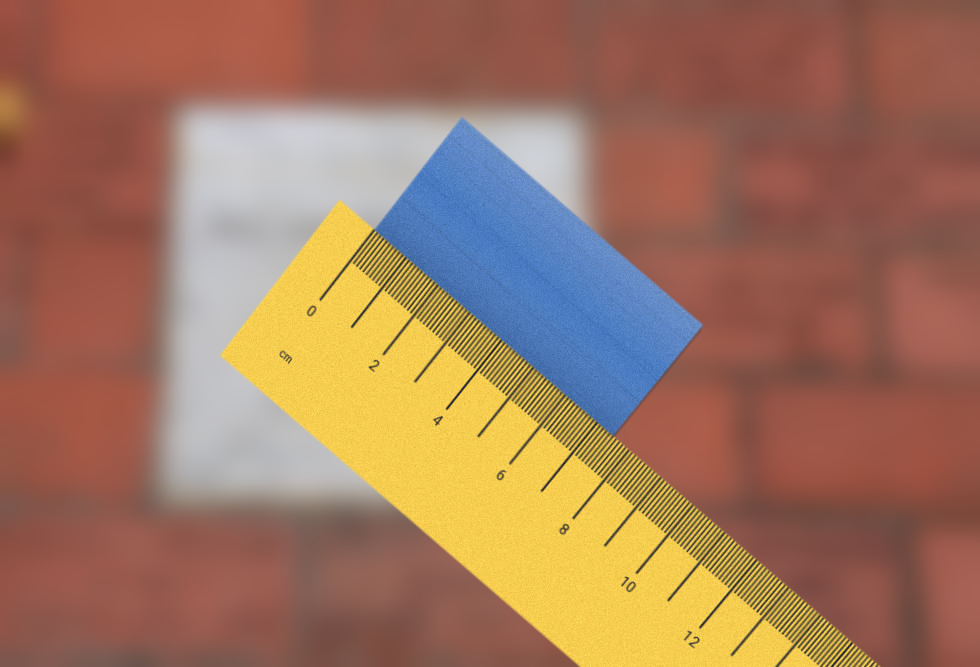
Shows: 7.5,cm
